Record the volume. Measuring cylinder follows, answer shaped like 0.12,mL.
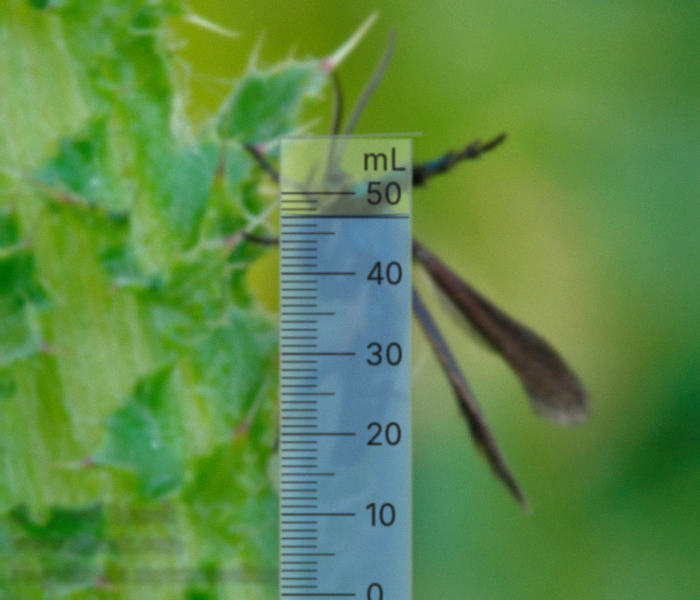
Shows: 47,mL
